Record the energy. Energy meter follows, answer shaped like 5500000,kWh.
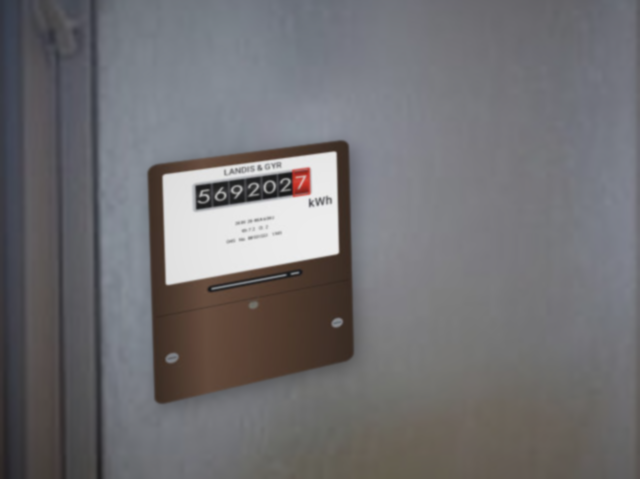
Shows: 569202.7,kWh
